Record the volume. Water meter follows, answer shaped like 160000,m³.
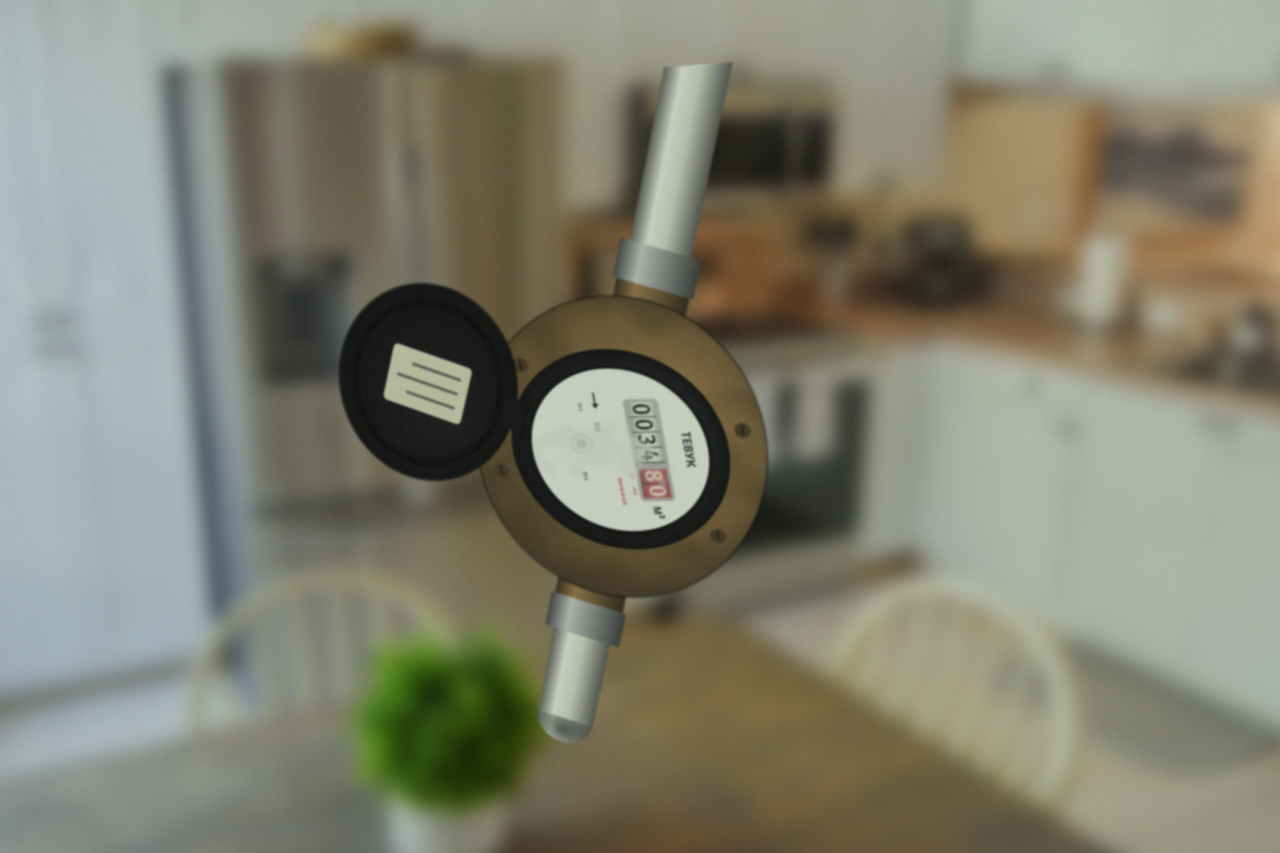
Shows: 34.80,m³
